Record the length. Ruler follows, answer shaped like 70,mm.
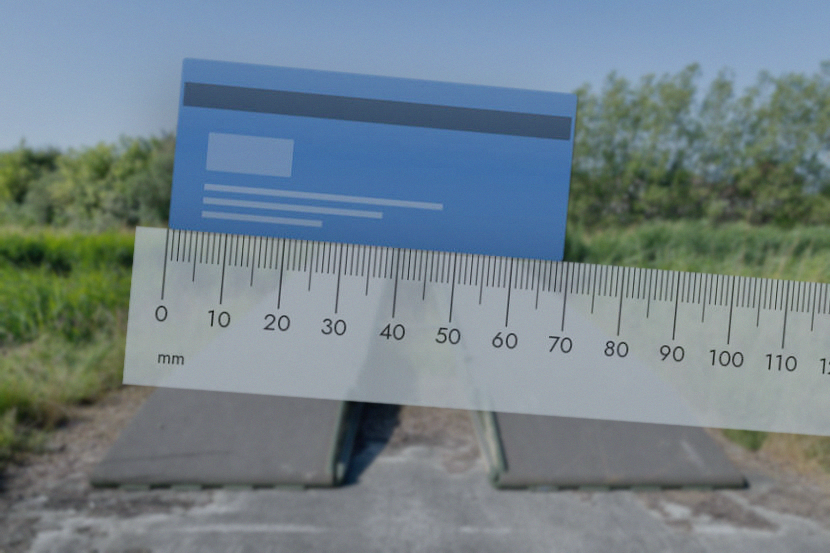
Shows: 69,mm
